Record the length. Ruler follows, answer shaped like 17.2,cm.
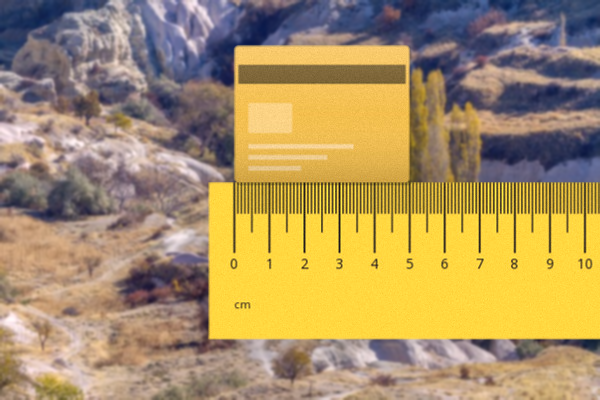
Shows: 5,cm
